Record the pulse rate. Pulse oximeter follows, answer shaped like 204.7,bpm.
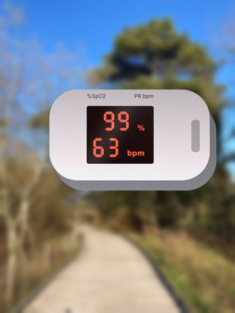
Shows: 63,bpm
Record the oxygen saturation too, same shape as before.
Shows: 99,%
